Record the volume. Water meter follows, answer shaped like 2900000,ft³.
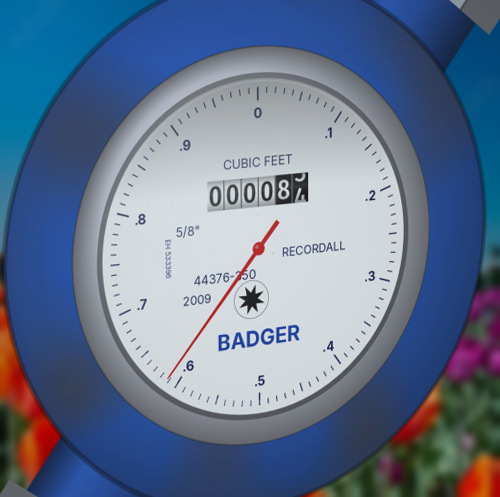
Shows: 83.61,ft³
